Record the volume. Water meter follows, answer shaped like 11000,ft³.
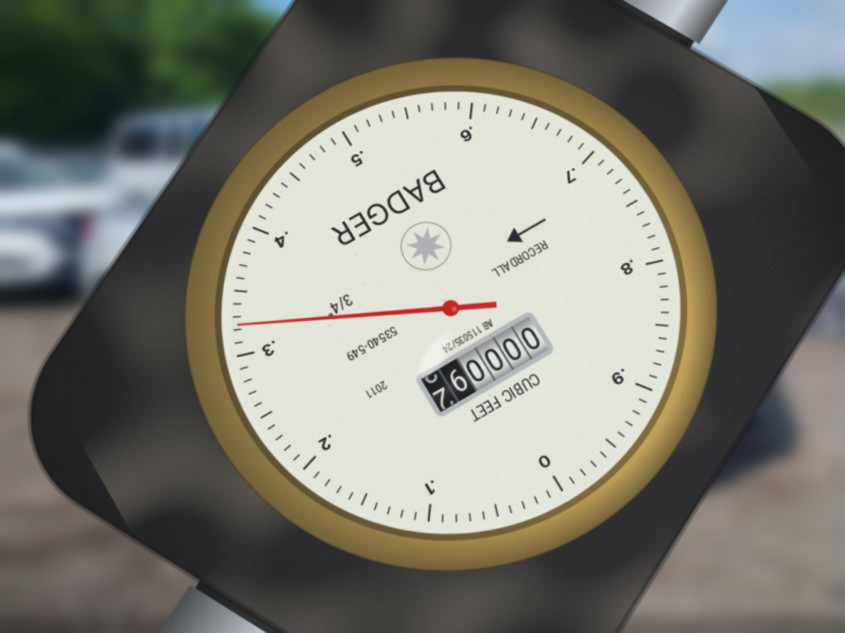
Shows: 92.32,ft³
